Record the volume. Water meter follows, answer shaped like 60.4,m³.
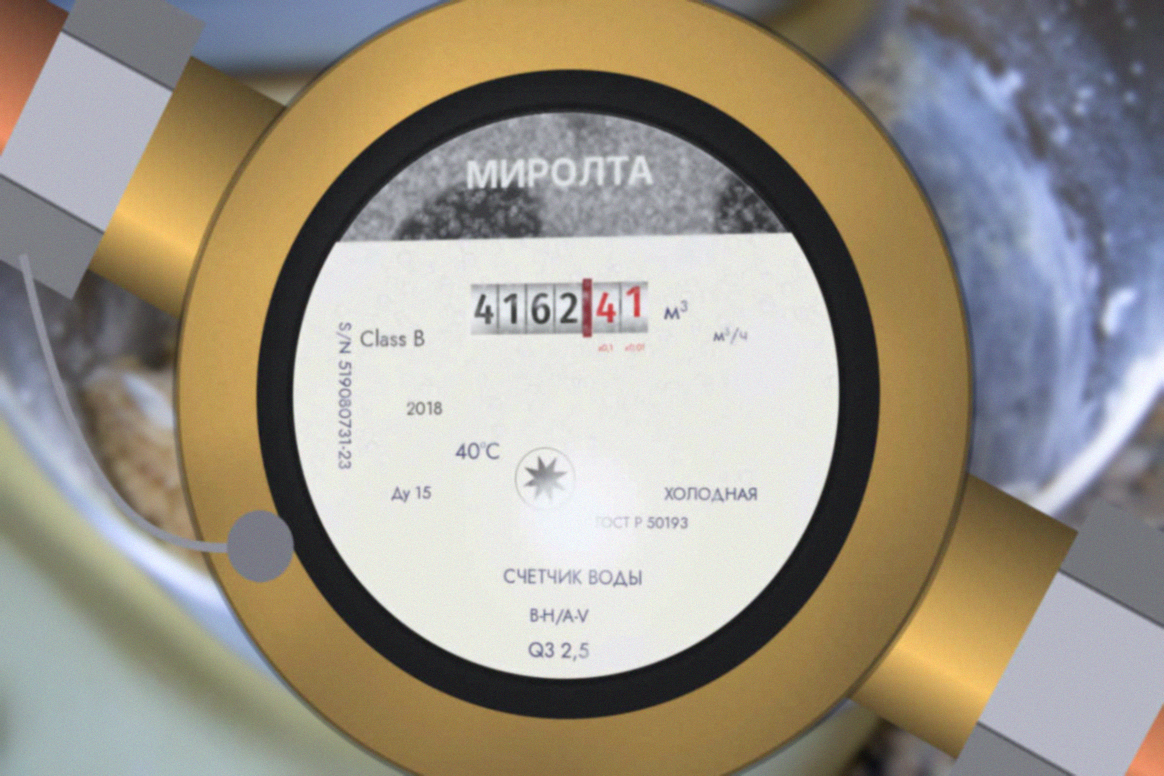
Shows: 4162.41,m³
